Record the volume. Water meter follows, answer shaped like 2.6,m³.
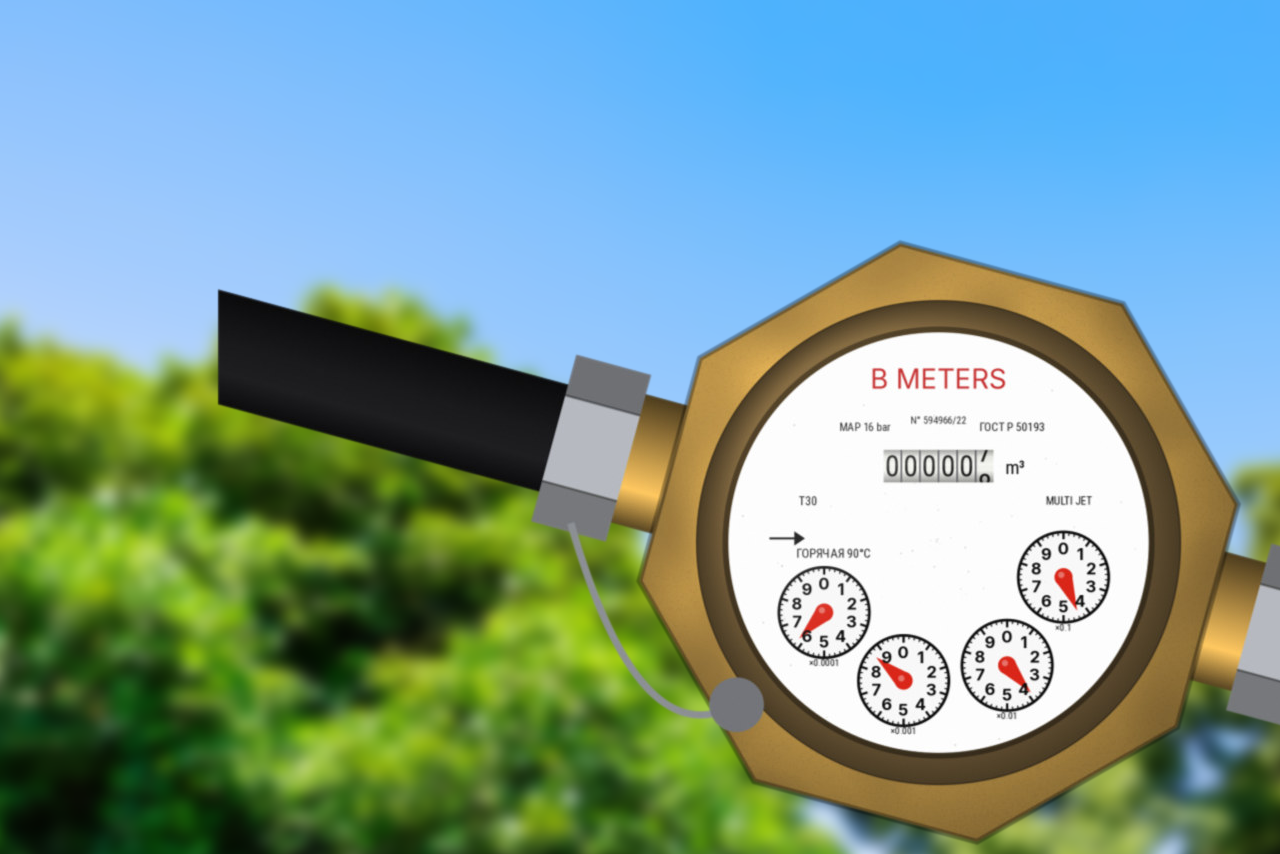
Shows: 7.4386,m³
